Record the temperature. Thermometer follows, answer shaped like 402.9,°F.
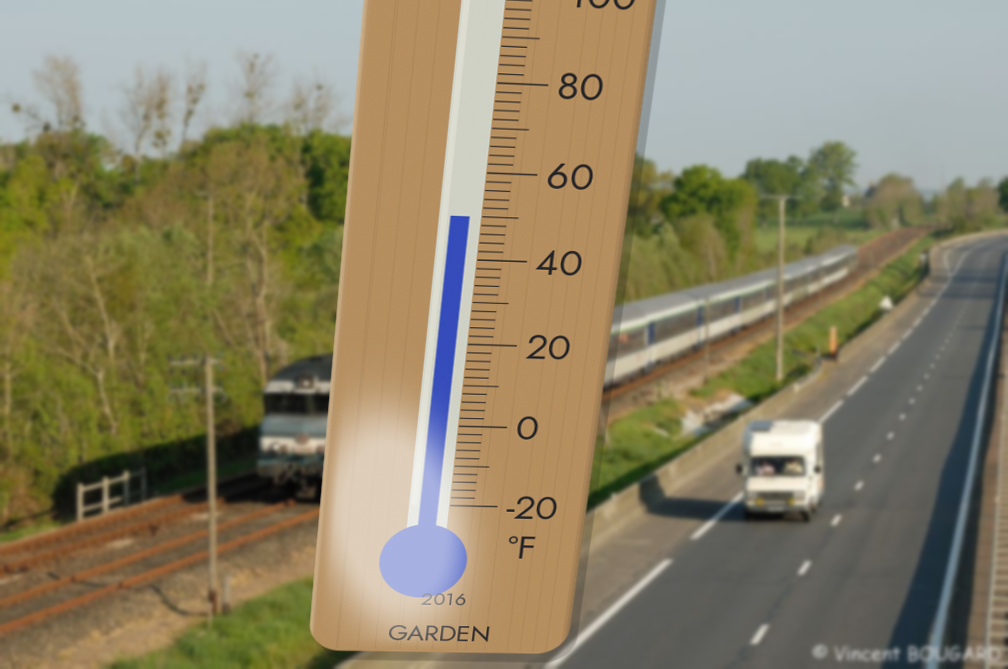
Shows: 50,°F
